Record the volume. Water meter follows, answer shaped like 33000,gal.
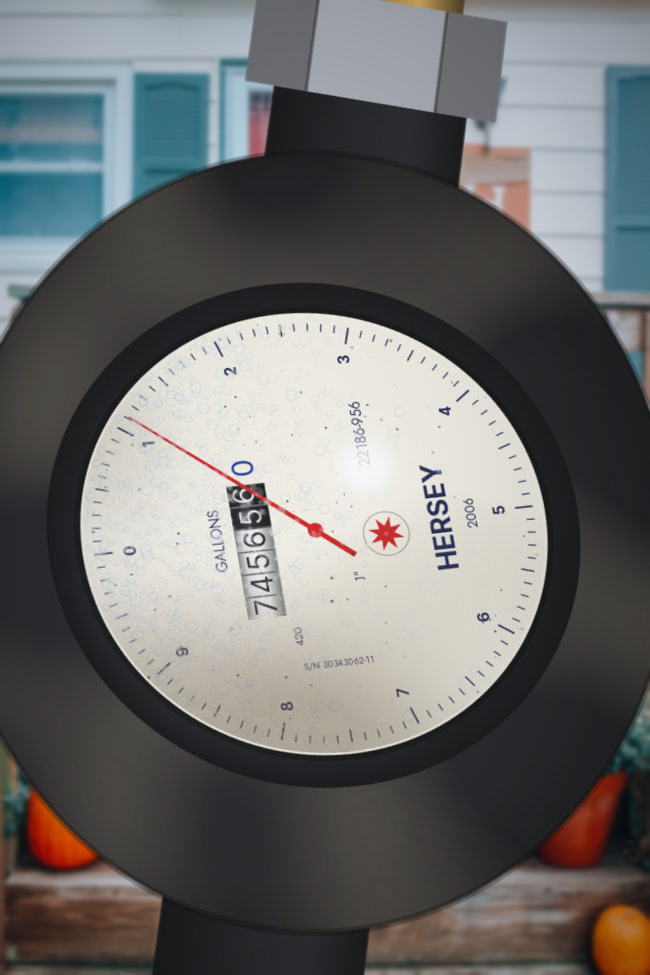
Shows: 7456561.1,gal
